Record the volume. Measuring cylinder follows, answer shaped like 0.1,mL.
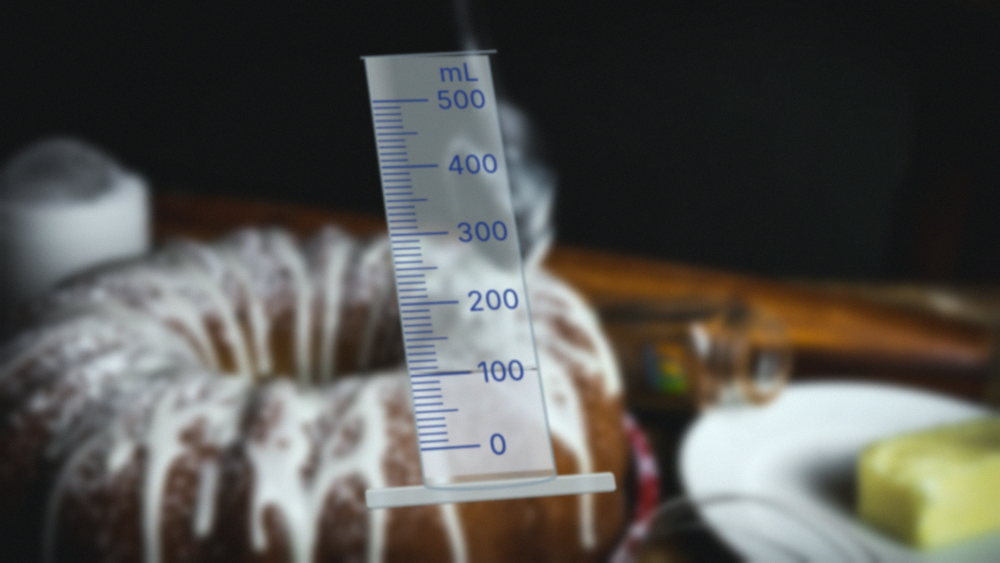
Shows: 100,mL
